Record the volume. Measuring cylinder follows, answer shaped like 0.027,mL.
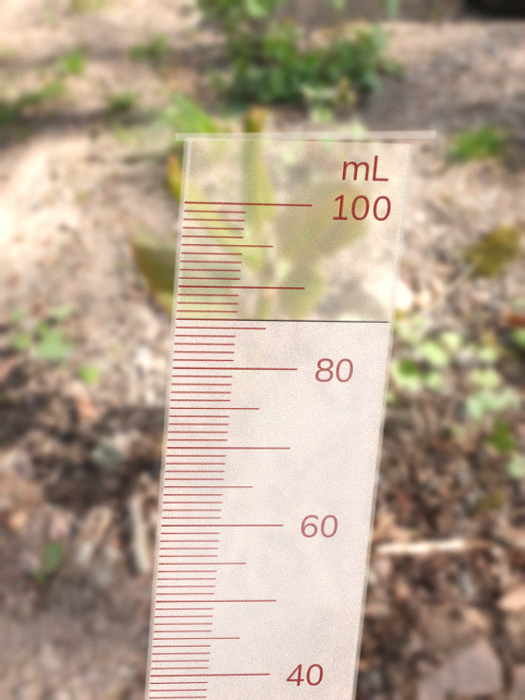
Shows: 86,mL
